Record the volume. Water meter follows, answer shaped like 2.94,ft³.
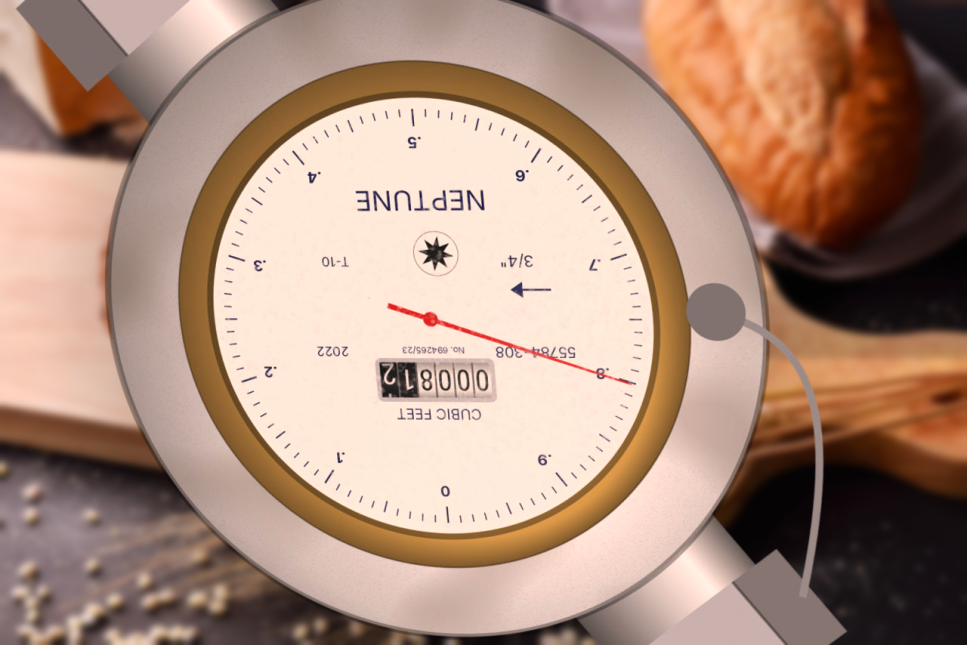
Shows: 811.80,ft³
